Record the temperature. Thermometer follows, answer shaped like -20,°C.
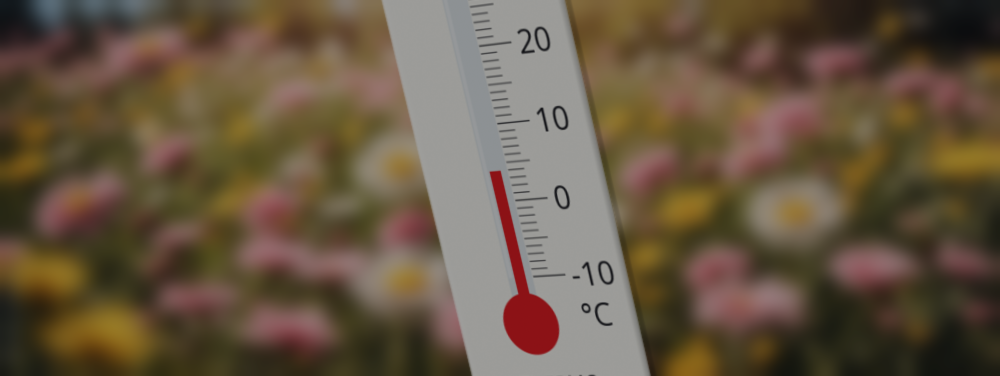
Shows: 4,°C
